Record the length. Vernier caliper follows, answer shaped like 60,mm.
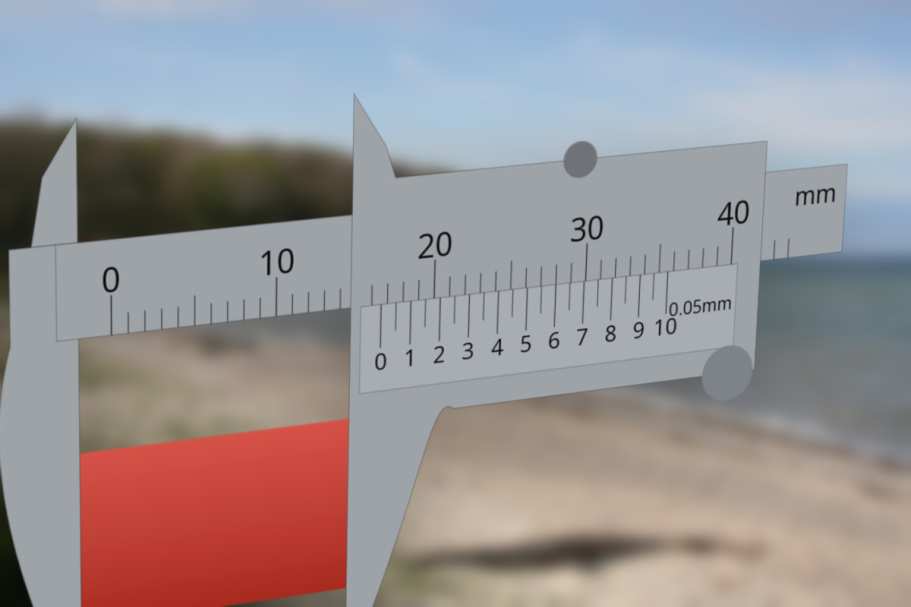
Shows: 16.6,mm
